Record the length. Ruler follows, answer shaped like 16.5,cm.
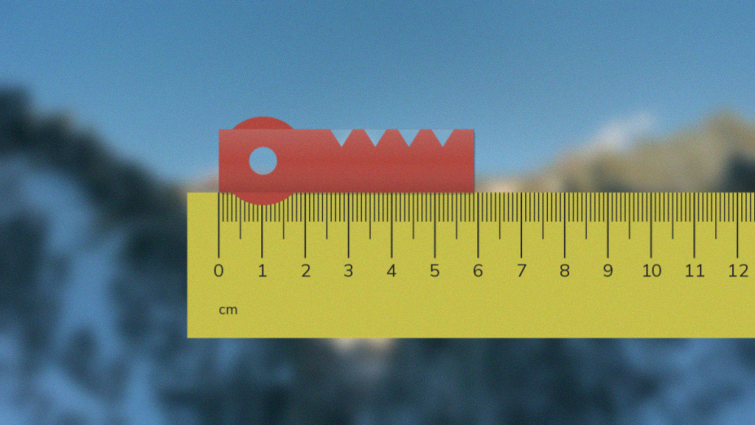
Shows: 5.9,cm
